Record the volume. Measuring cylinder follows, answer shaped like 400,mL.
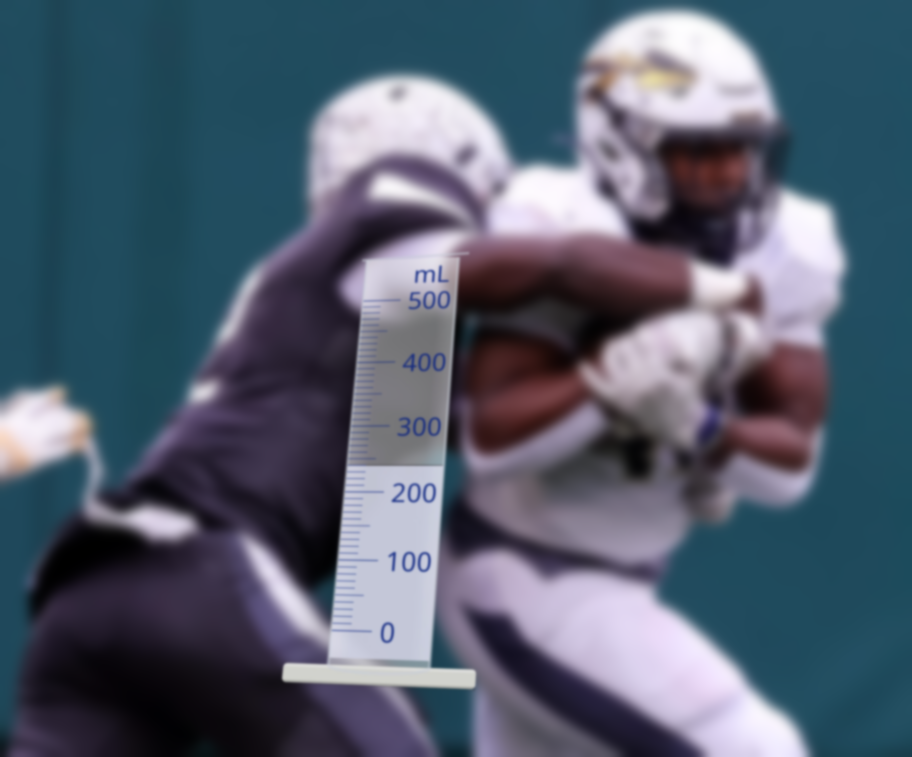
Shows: 240,mL
